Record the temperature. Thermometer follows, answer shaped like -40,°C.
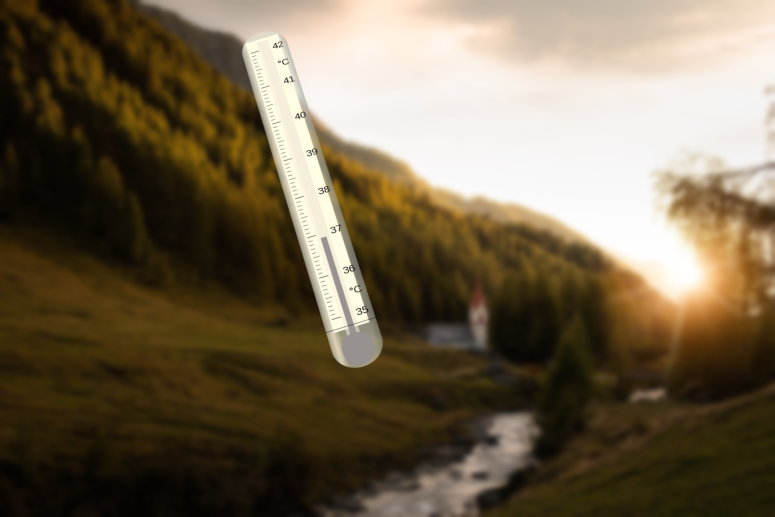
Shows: 36.9,°C
